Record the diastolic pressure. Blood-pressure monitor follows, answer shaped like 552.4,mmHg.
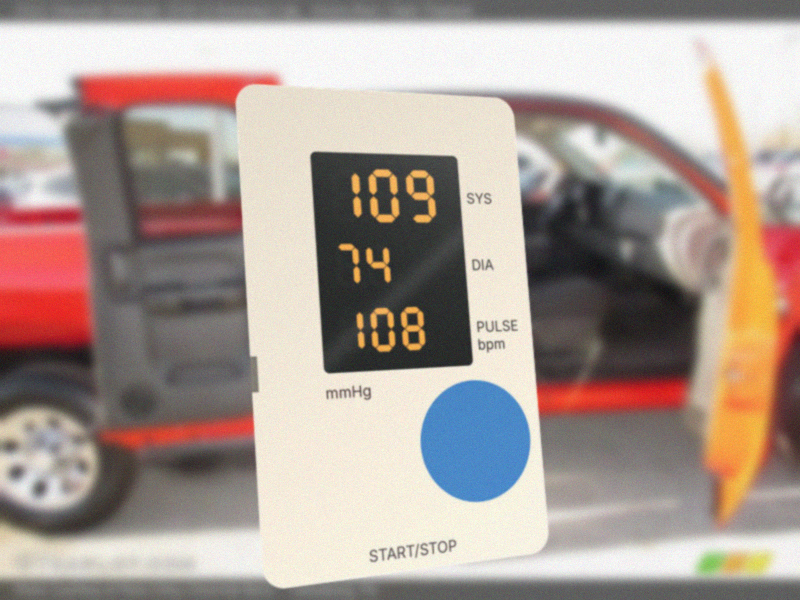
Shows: 74,mmHg
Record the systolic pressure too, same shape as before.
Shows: 109,mmHg
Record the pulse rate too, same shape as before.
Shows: 108,bpm
